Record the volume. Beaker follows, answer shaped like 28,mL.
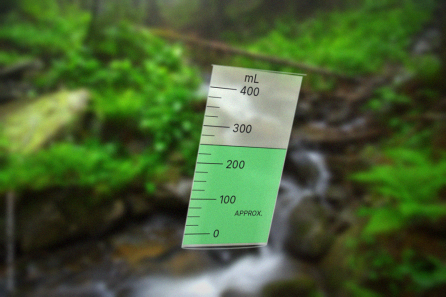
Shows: 250,mL
